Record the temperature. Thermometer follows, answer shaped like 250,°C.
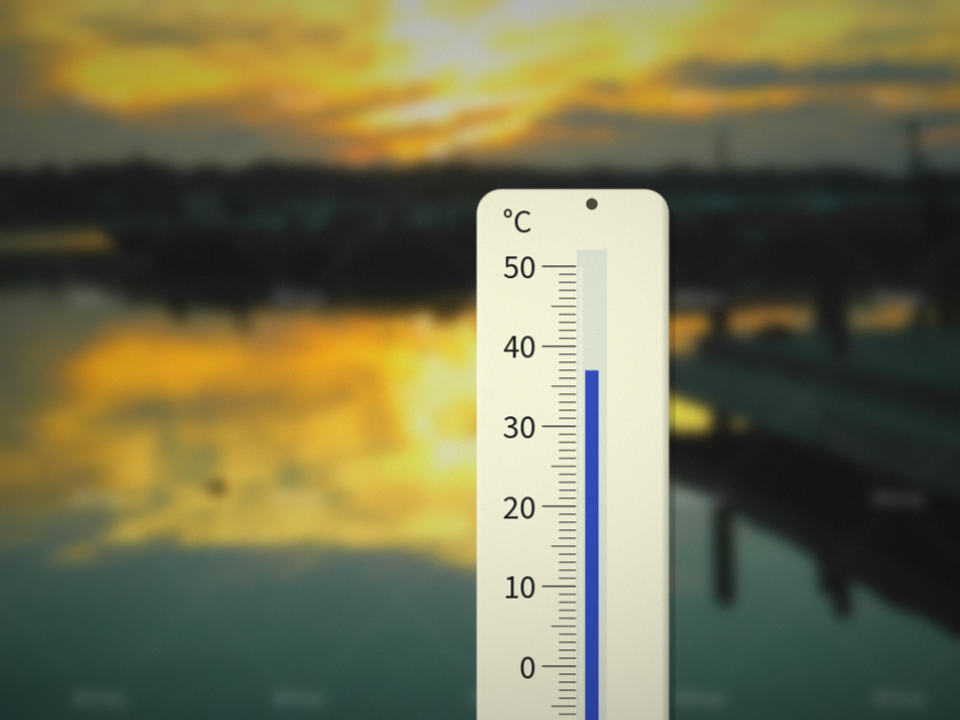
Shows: 37,°C
